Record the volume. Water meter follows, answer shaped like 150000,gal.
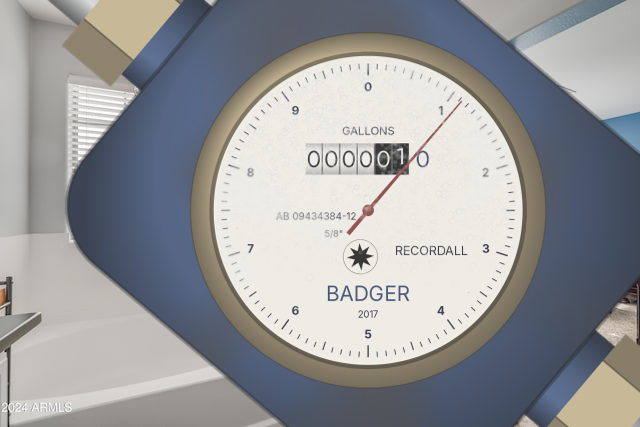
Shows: 11.1,gal
